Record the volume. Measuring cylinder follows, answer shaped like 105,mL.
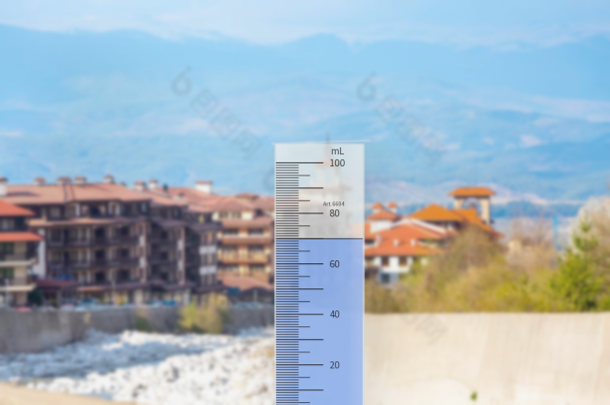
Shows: 70,mL
